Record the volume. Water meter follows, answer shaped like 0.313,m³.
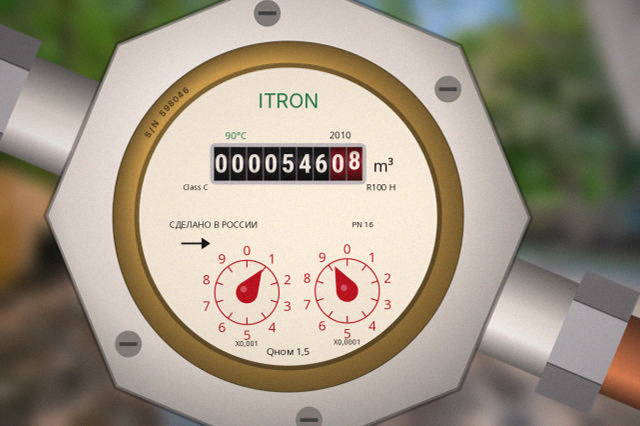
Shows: 546.0809,m³
